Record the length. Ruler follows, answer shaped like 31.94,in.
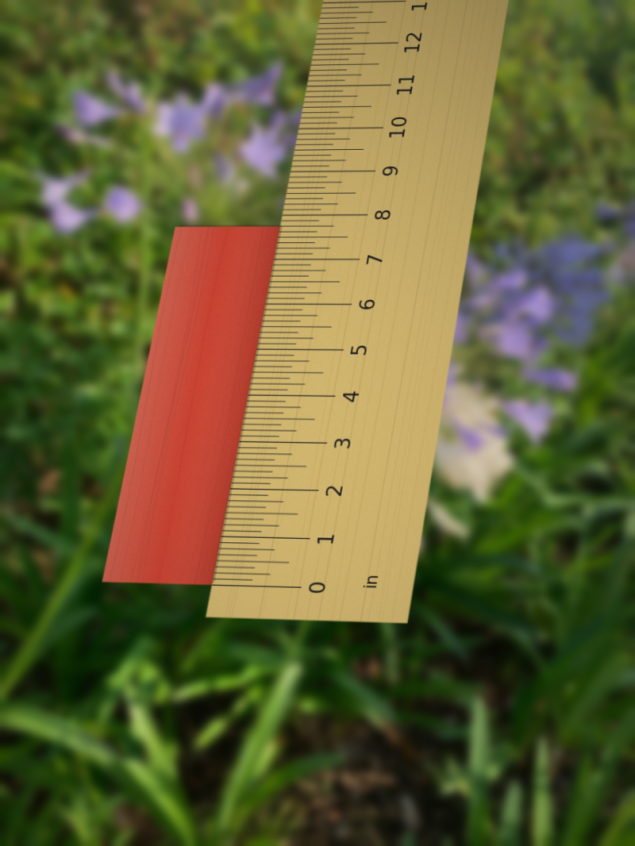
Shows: 7.75,in
